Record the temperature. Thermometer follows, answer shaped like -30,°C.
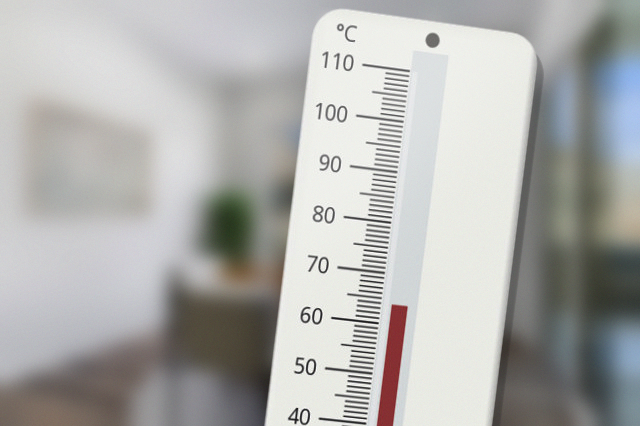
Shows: 64,°C
